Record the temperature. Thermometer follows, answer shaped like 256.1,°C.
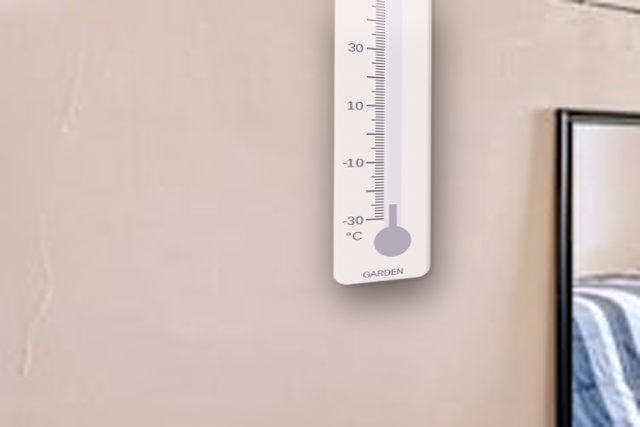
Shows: -25,°C
